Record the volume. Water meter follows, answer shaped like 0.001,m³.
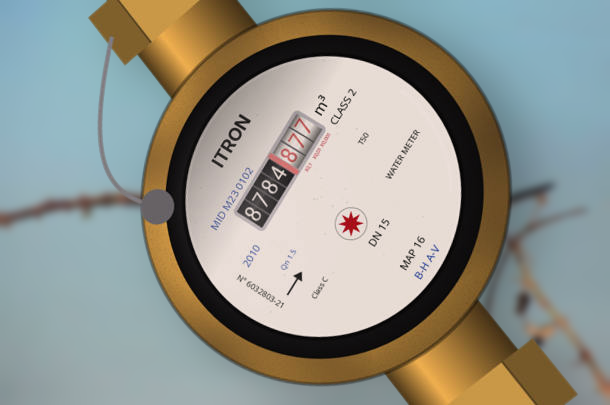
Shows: 8784.877,m³
